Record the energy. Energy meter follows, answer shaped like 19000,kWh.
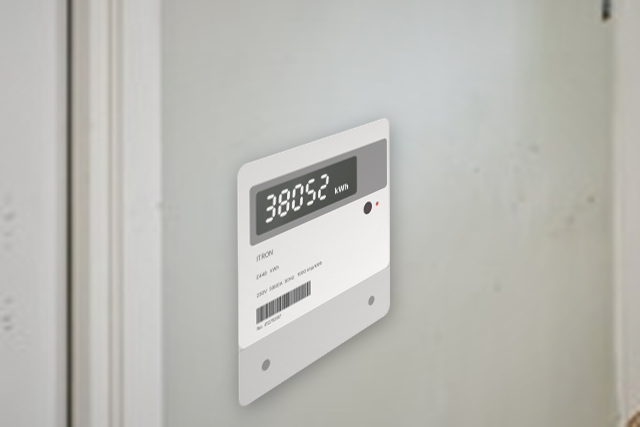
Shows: 38052,kWh
